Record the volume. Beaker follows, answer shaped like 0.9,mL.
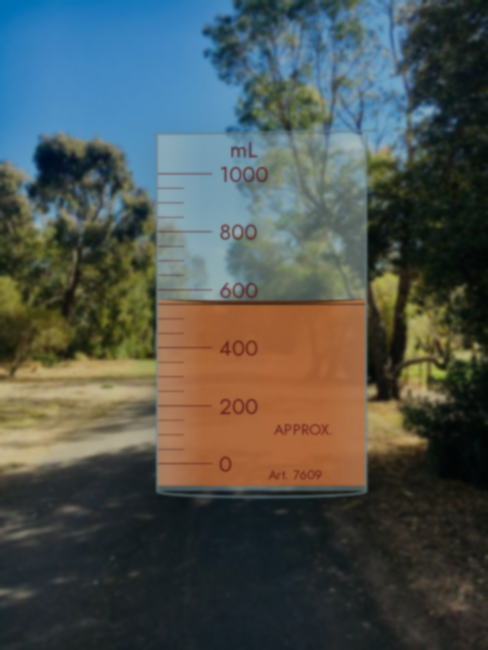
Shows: 550,mL
